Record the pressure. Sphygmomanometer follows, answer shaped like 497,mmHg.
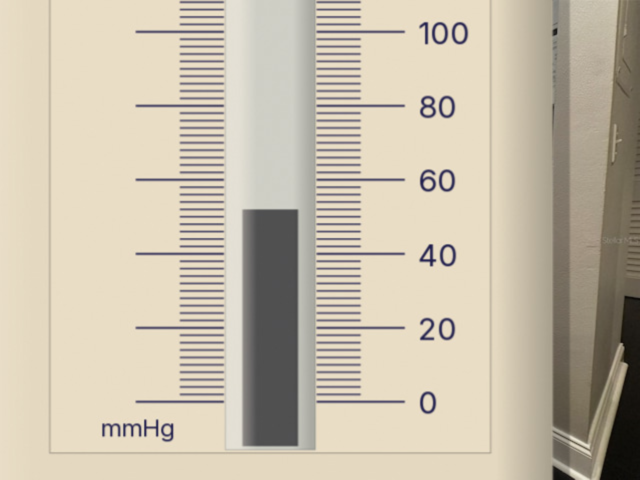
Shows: 52,mmHg
